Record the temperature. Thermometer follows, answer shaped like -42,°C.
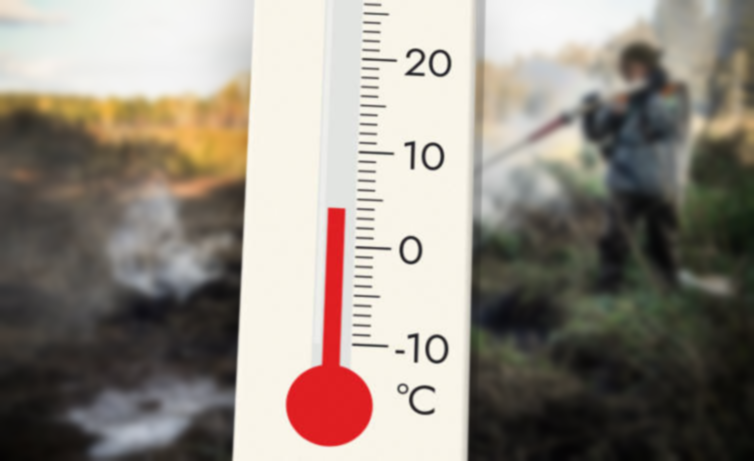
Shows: 4,°C
